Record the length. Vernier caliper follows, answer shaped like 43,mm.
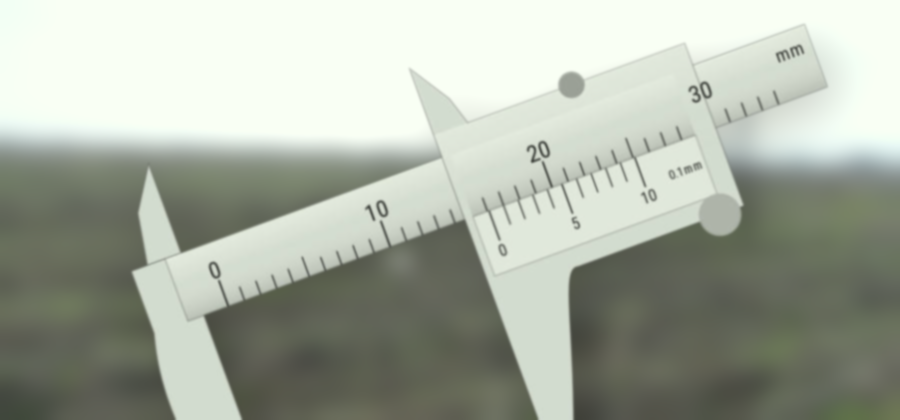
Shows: 16.1,mm
